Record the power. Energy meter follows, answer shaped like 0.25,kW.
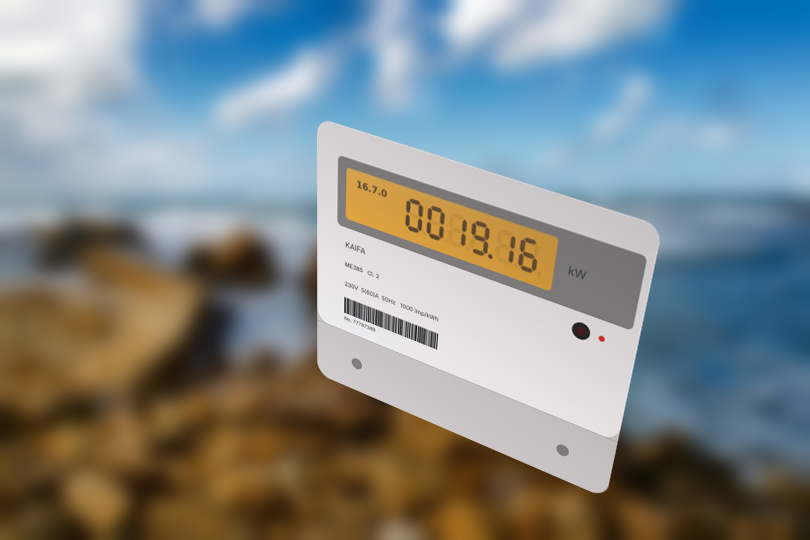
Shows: 19.16,kW
